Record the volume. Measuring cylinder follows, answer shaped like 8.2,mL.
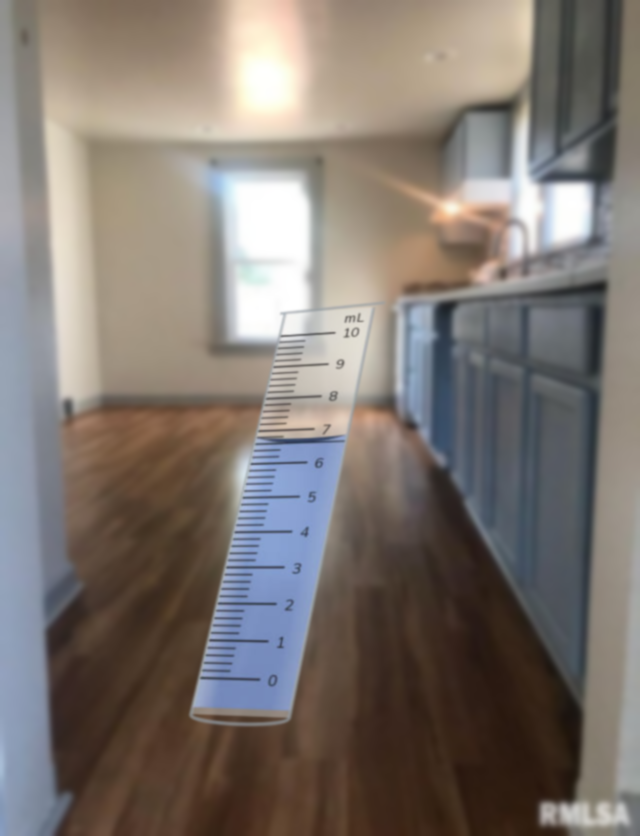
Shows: 6.6,mL
